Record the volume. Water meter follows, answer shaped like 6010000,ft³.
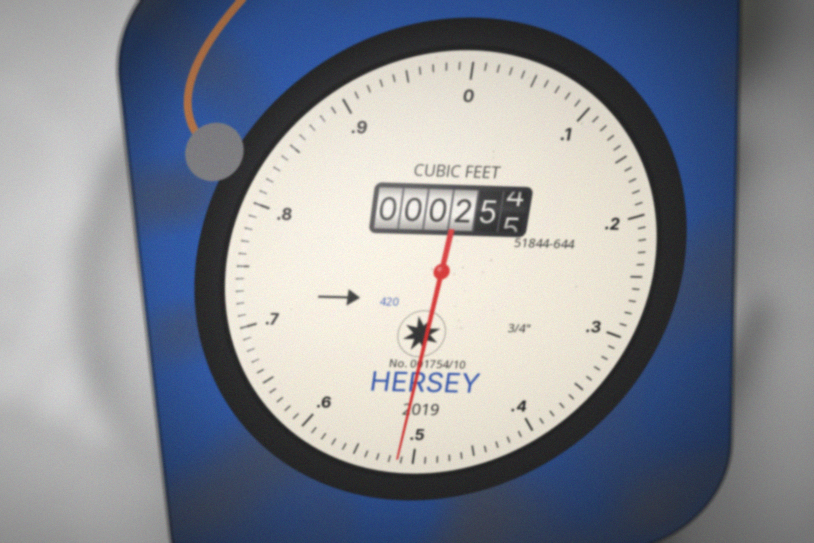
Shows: 254.51,ft³
